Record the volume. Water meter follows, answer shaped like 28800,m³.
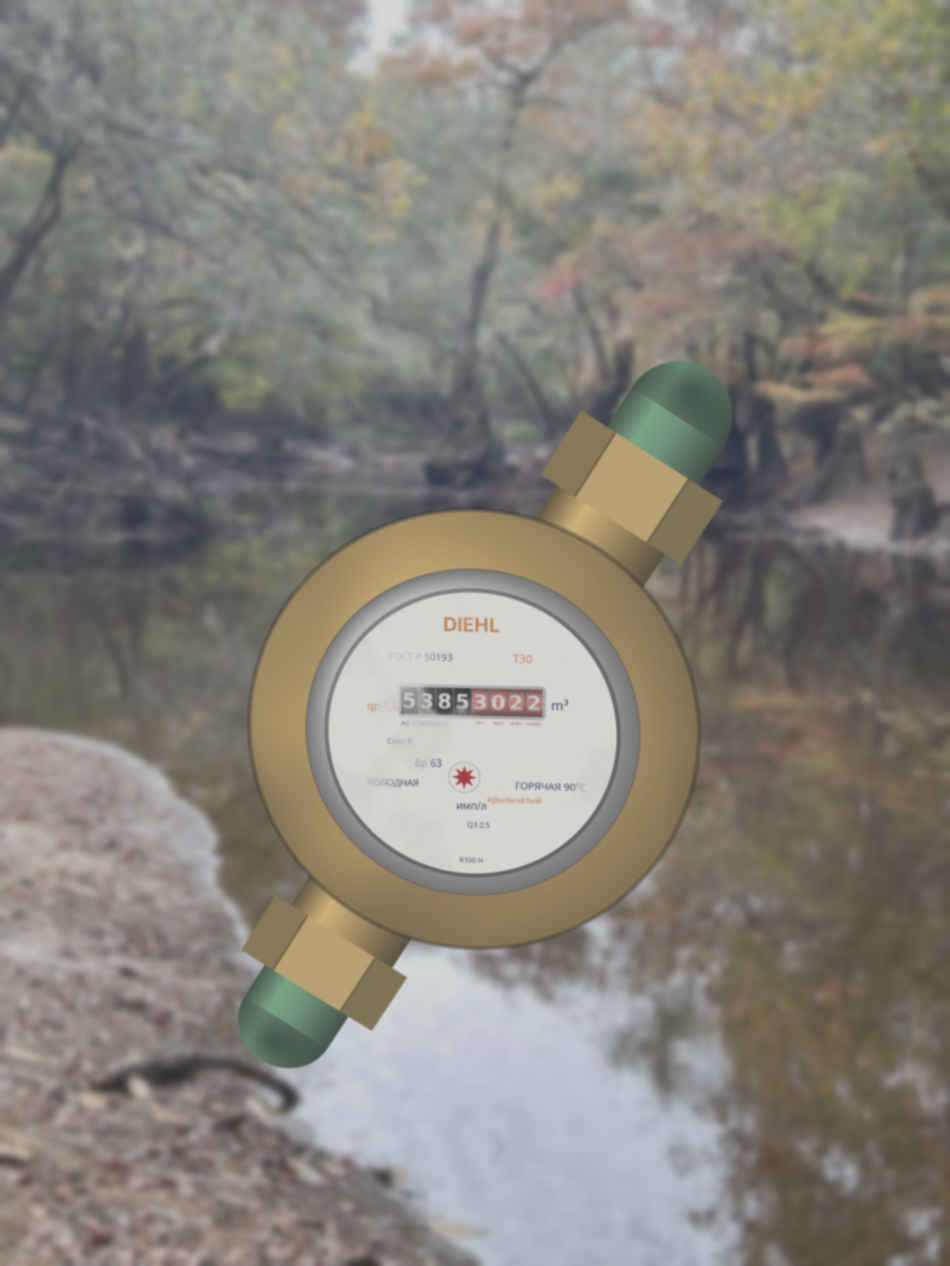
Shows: 5385.3022,m³
